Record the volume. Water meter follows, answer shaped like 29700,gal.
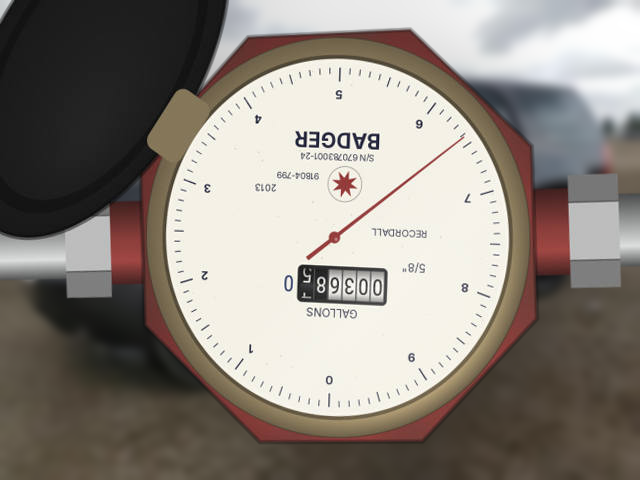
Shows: 36846.4,gal
